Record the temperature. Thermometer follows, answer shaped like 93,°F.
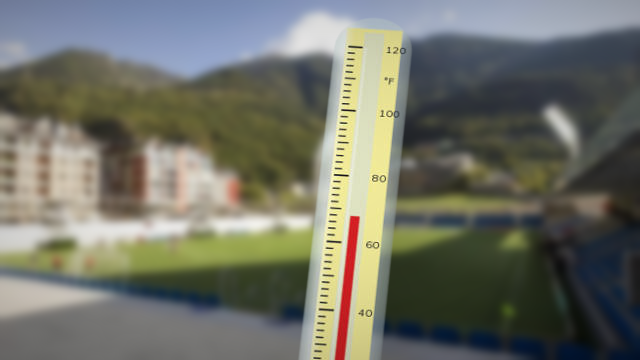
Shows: 68,°F
